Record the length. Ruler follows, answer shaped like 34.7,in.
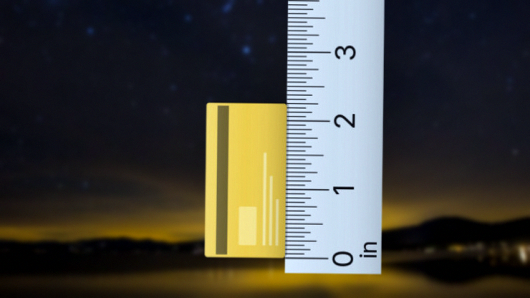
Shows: 2.25,in
